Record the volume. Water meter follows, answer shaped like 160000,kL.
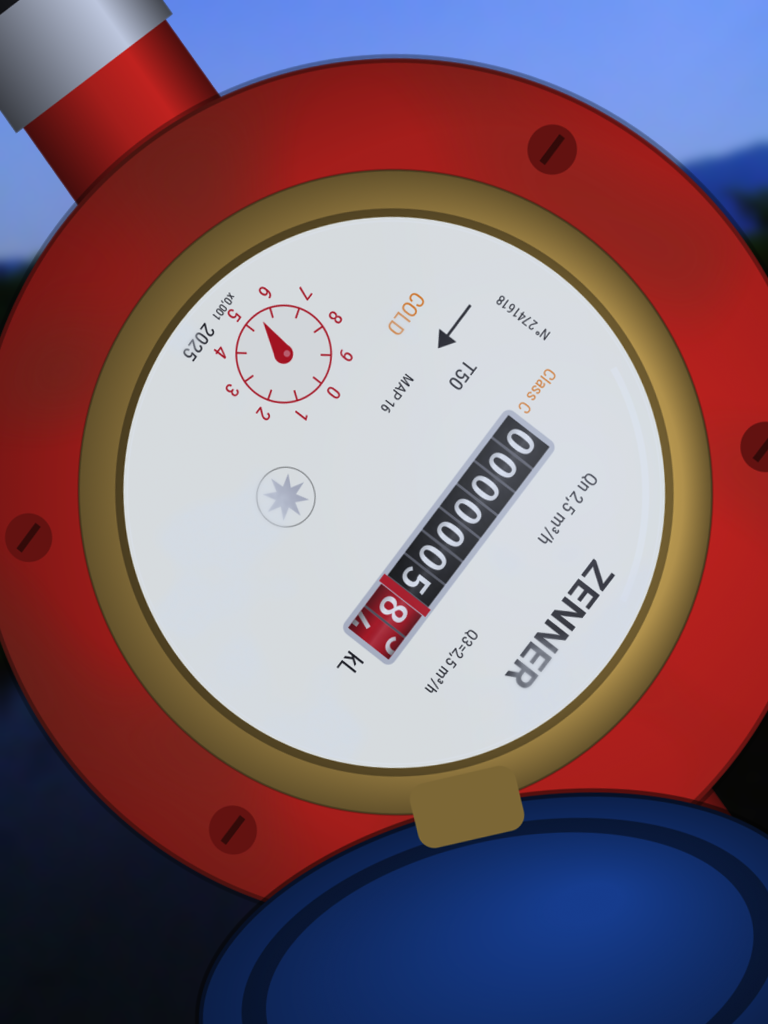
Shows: 5.835,kL
